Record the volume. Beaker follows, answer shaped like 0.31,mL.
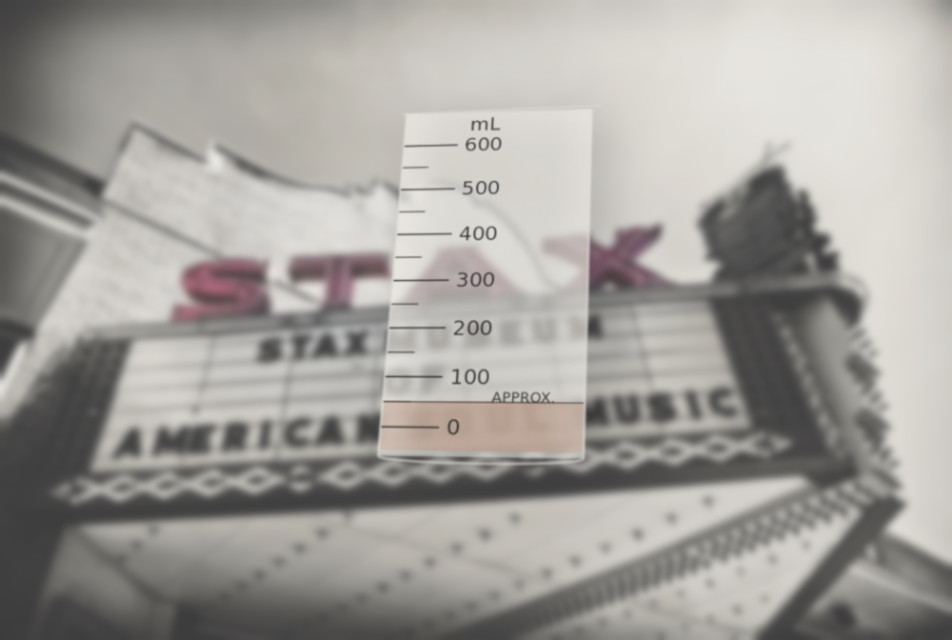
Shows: 50,mL
